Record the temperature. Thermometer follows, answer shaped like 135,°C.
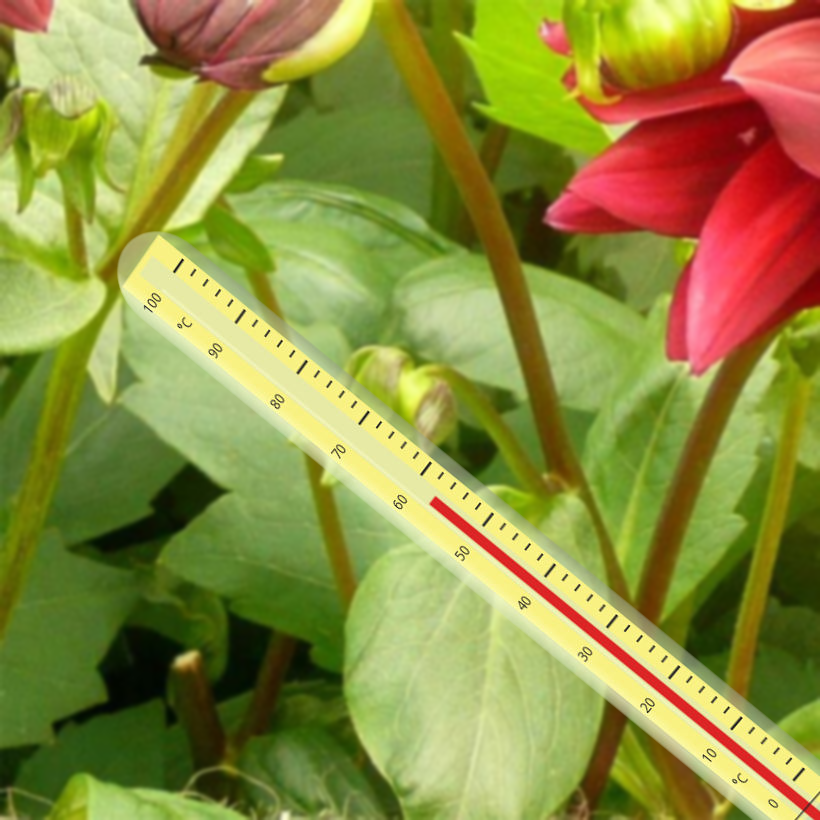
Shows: 57,°C
